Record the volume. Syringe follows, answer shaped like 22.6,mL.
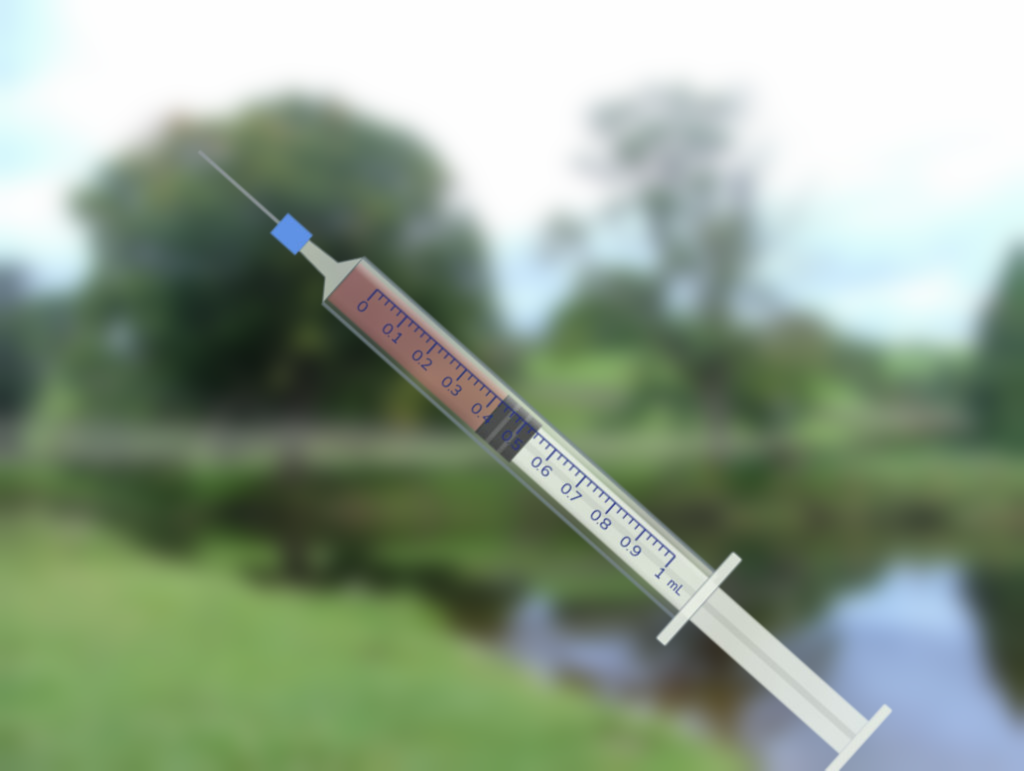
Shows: 0.42,mL
